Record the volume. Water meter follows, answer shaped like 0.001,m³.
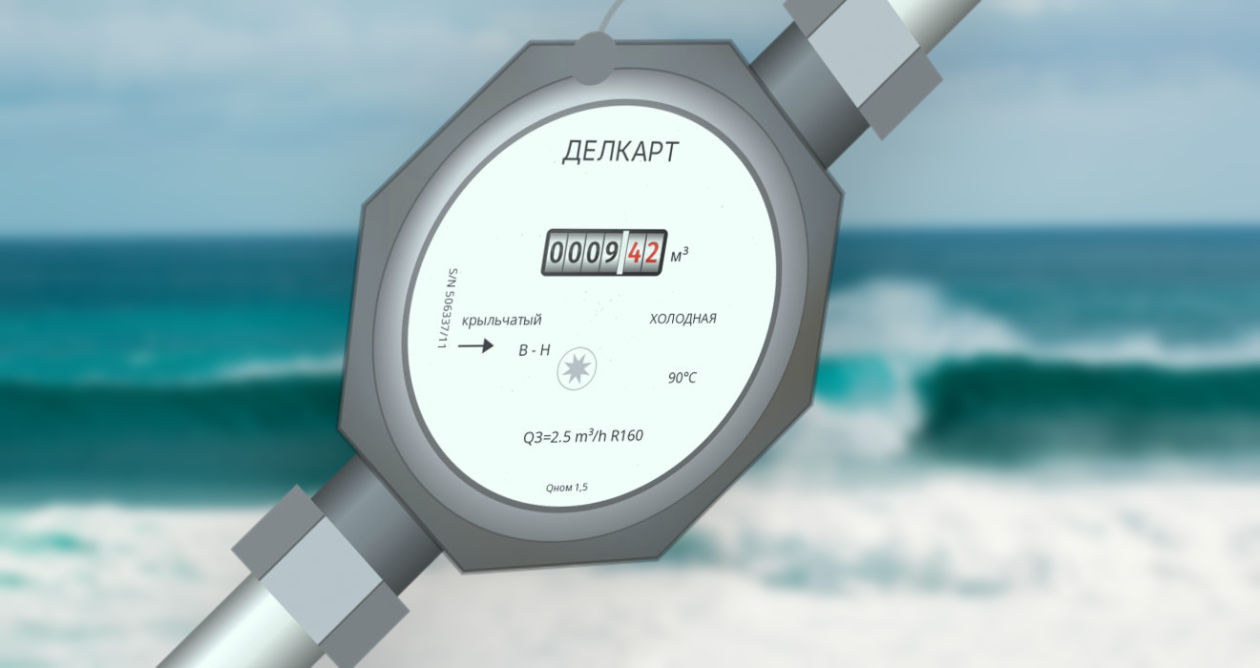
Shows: 9.42,m³
